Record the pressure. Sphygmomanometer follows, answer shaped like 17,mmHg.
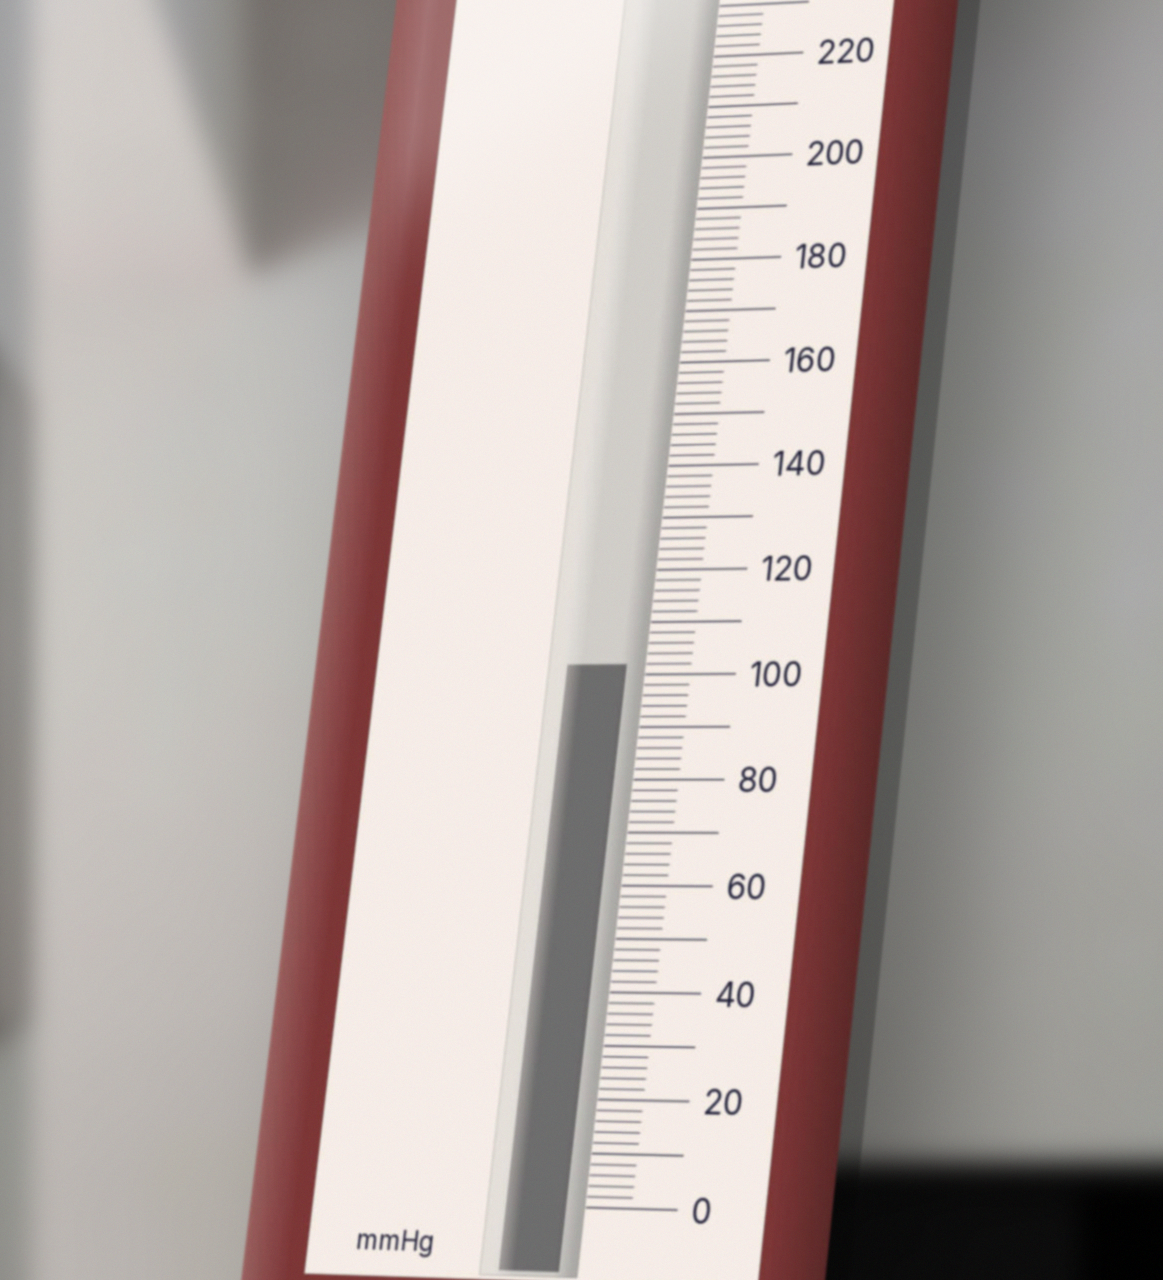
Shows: 102,mmHg
